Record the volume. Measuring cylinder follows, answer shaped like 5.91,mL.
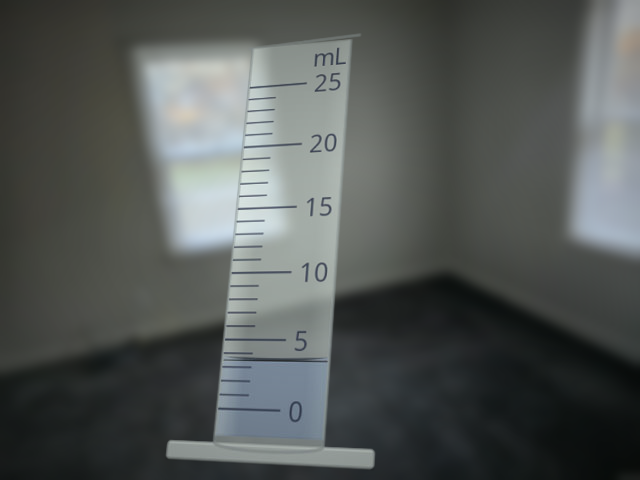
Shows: 3.5,mL
